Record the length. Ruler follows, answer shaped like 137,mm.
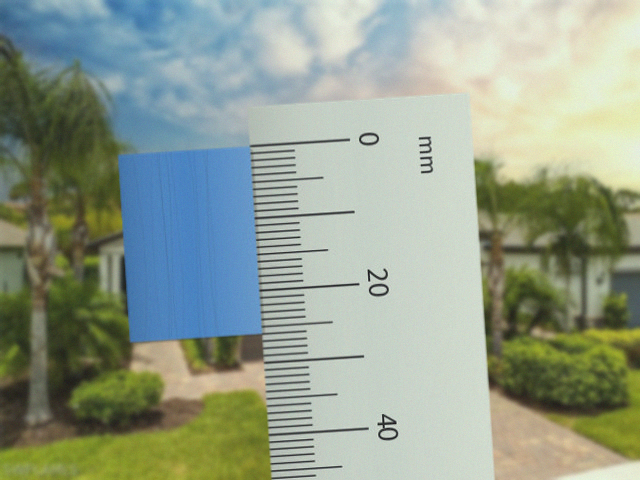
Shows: 26,mm
